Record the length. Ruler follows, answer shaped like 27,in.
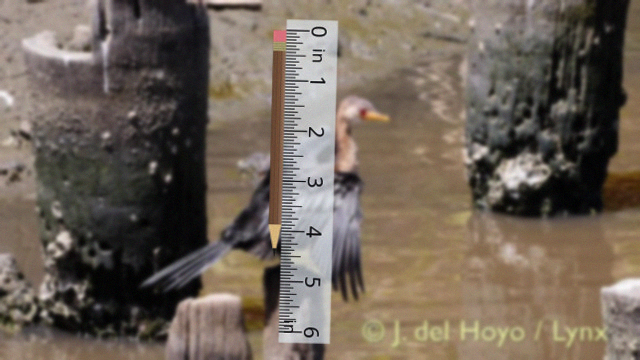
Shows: 4.5,in
